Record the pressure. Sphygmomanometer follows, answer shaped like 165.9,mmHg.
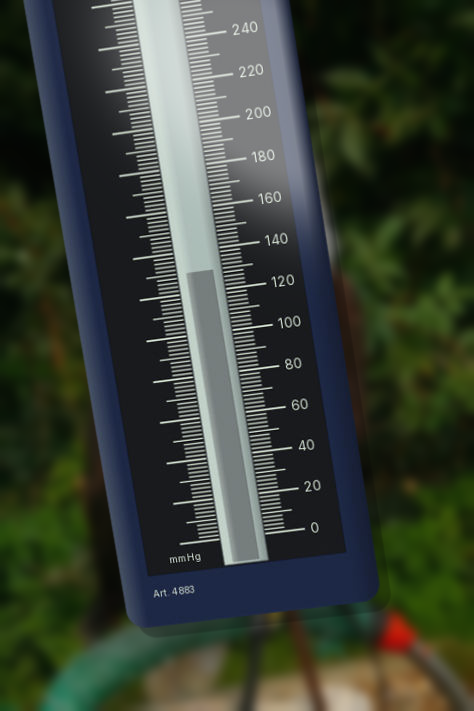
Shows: 130,mmHg
